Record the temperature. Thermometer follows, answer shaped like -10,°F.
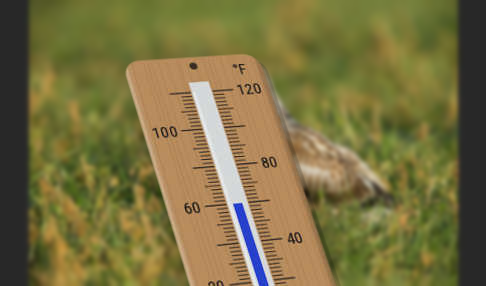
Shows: 60,°F
